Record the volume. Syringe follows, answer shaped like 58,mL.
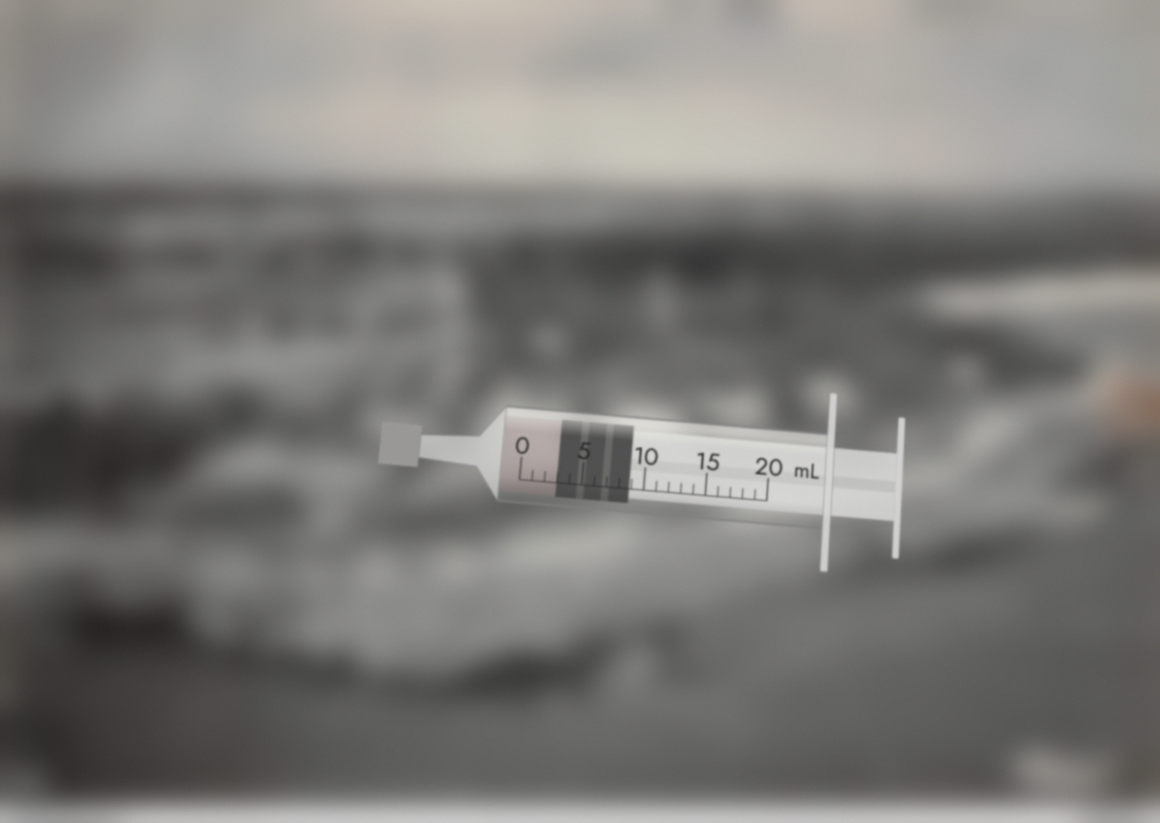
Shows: 3,mL
